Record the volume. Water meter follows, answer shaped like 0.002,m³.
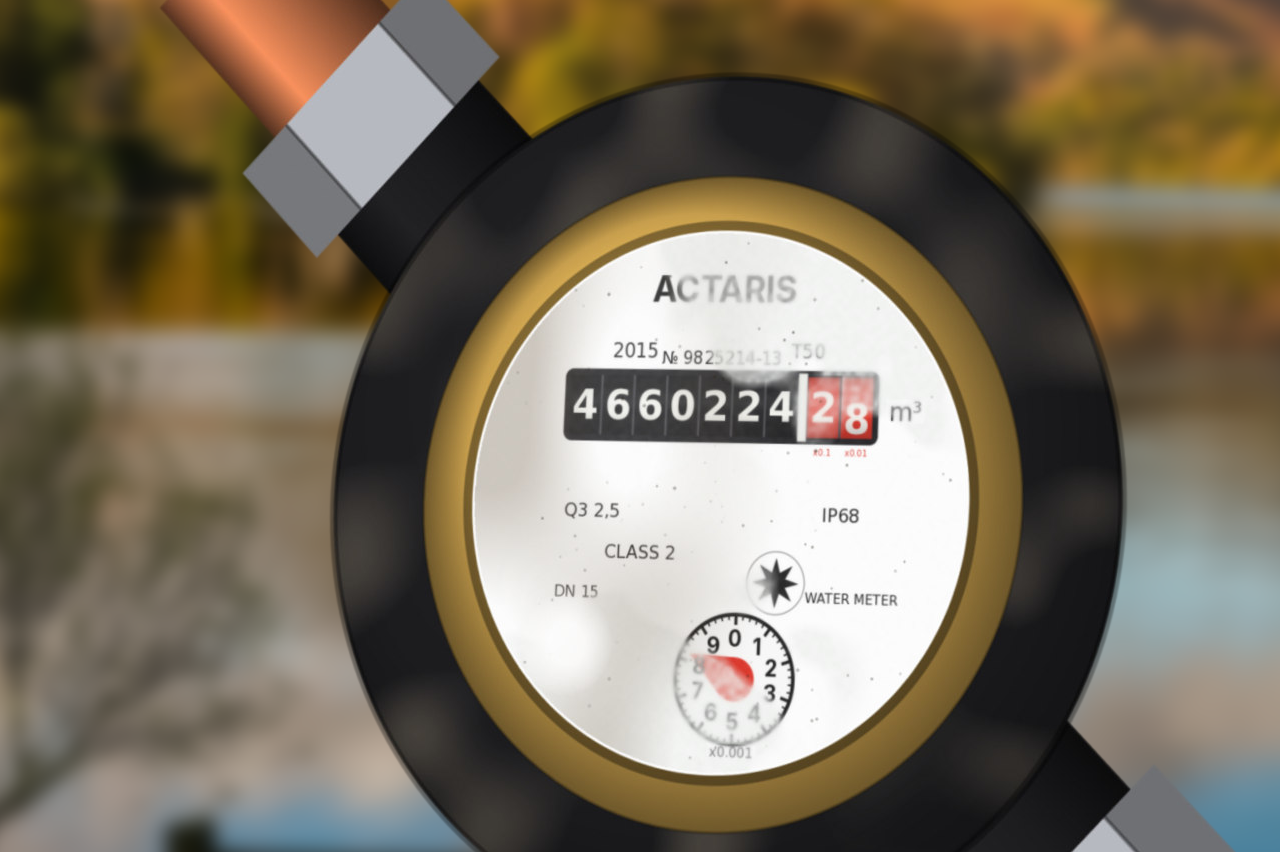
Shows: 4660224.278,m³
